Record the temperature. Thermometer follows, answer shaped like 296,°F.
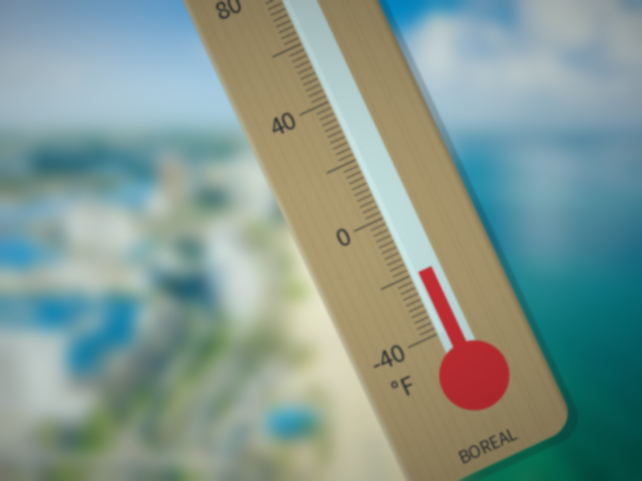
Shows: -20,°F
